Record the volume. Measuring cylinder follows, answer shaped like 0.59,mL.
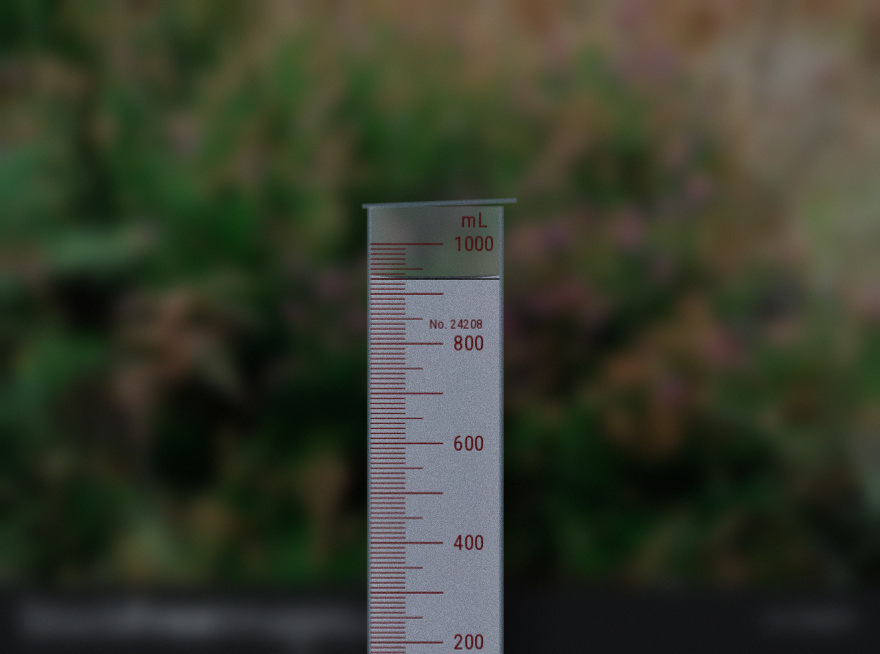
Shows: 930,mL
